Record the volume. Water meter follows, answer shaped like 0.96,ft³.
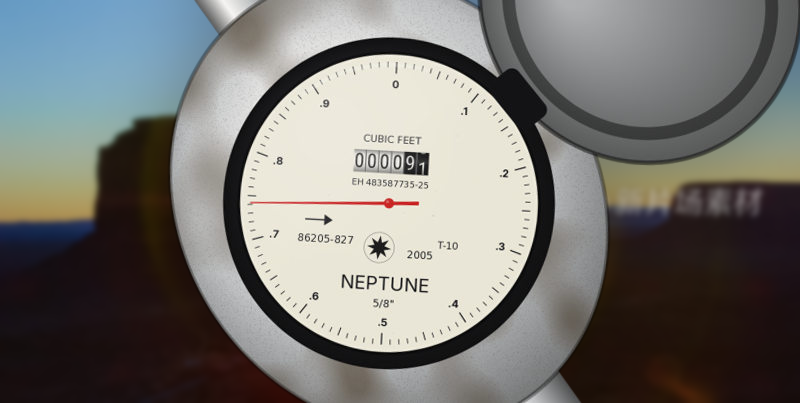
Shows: 90.74,ft³
